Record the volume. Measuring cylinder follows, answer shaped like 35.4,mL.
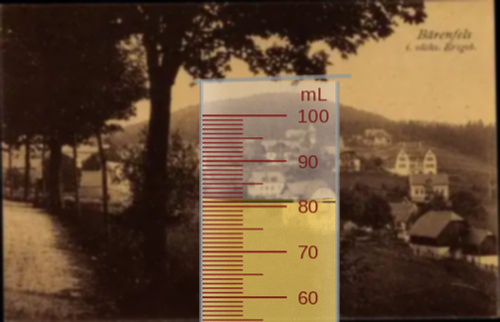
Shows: 81,mL
